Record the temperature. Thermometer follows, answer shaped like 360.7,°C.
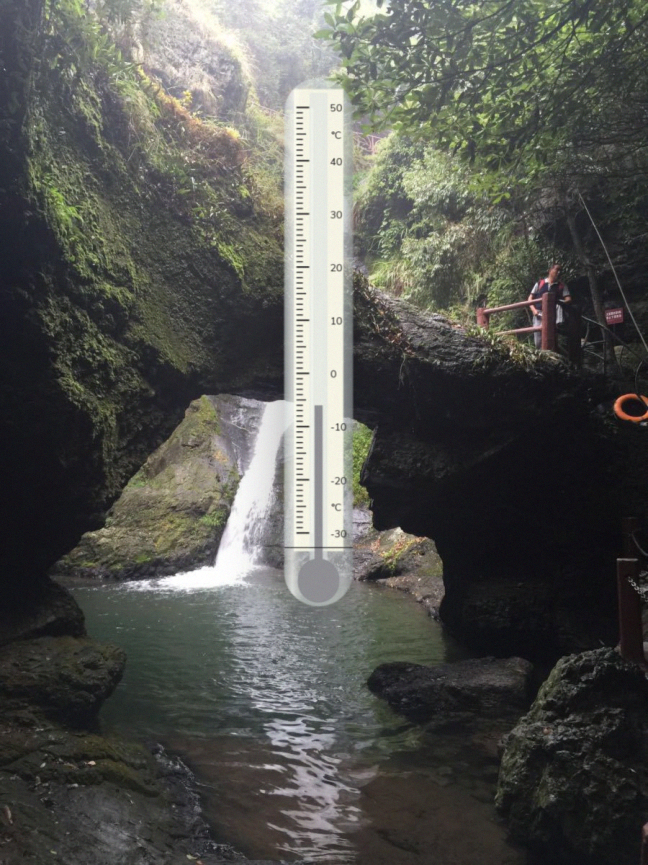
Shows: -6,°C
